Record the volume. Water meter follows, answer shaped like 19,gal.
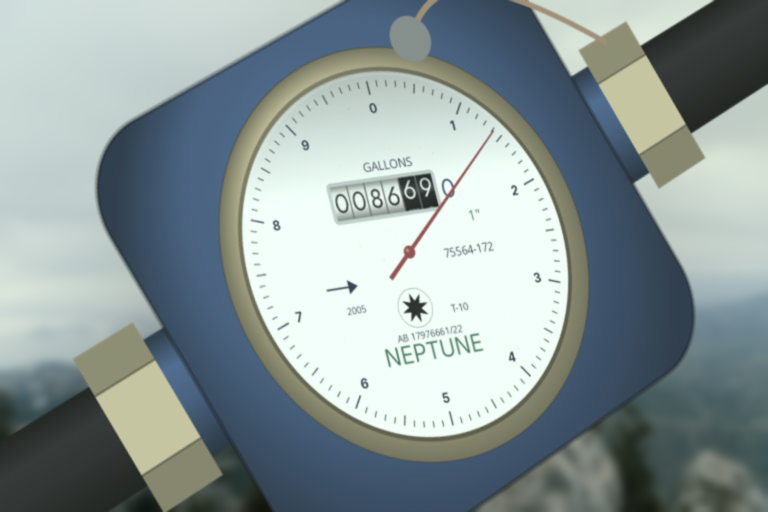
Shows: 86691.4,gal
